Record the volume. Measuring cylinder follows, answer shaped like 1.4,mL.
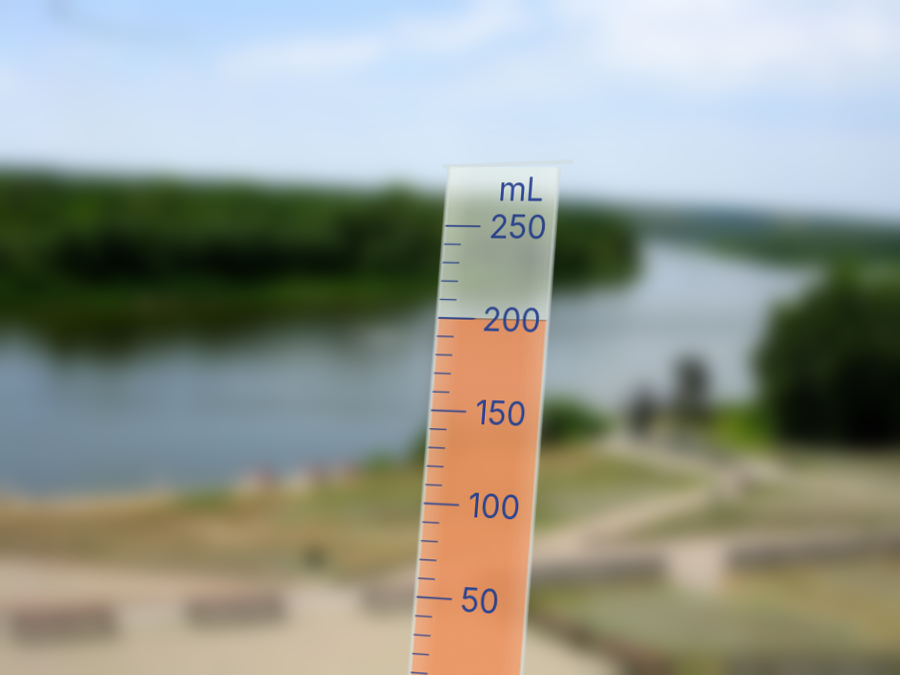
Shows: 200,mL
